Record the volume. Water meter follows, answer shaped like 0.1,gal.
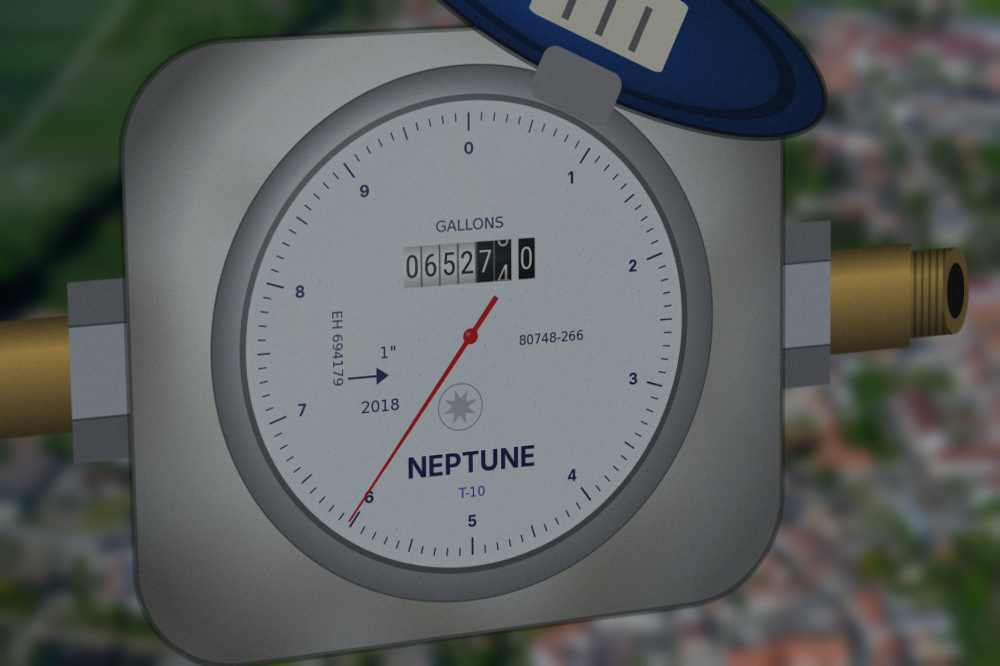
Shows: 652736.0,gal
